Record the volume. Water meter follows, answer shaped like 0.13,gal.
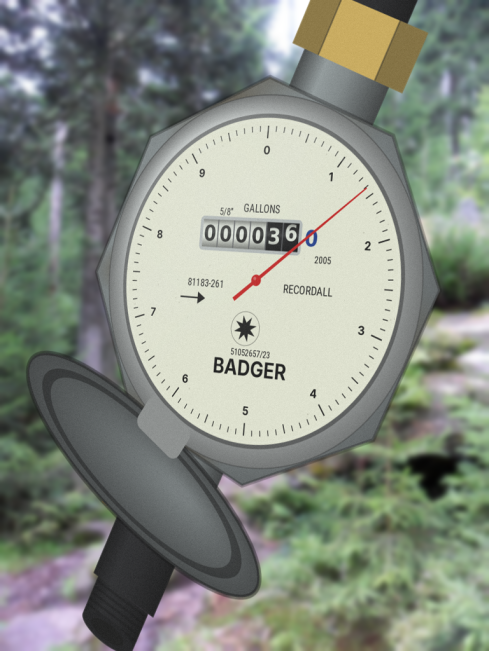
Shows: 361.4,gal
